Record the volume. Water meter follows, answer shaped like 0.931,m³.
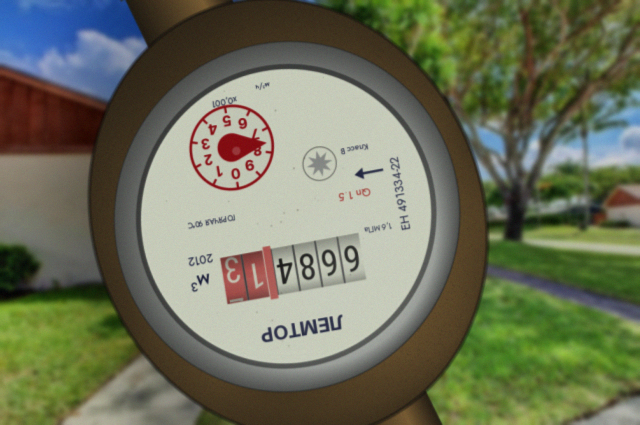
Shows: 6684.127,m³
